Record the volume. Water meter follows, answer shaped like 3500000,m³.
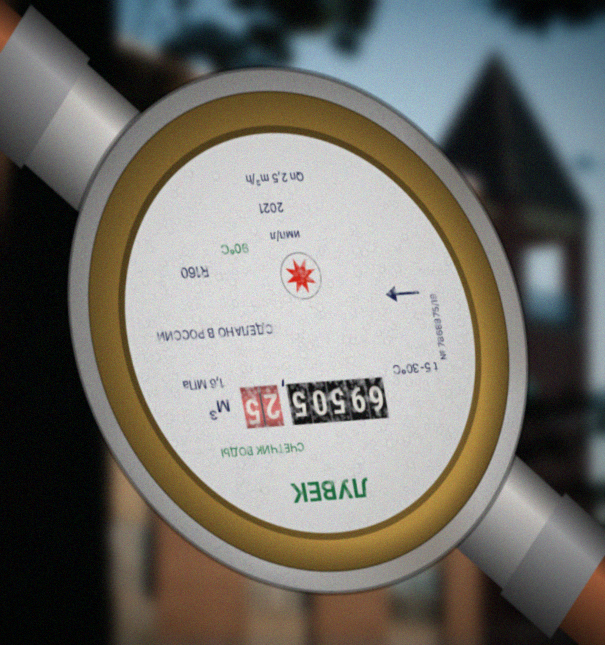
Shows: 69505.25,m³
